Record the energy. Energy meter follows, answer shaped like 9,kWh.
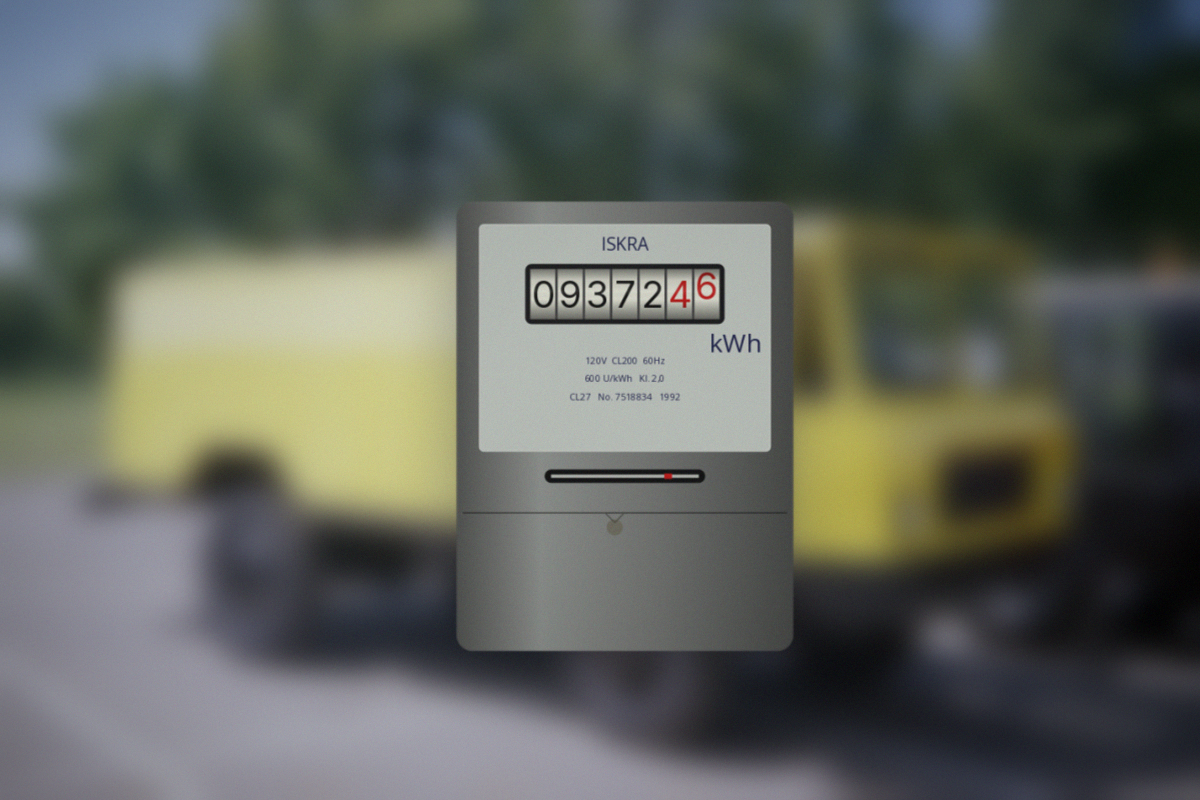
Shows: 9372.46,kWh
